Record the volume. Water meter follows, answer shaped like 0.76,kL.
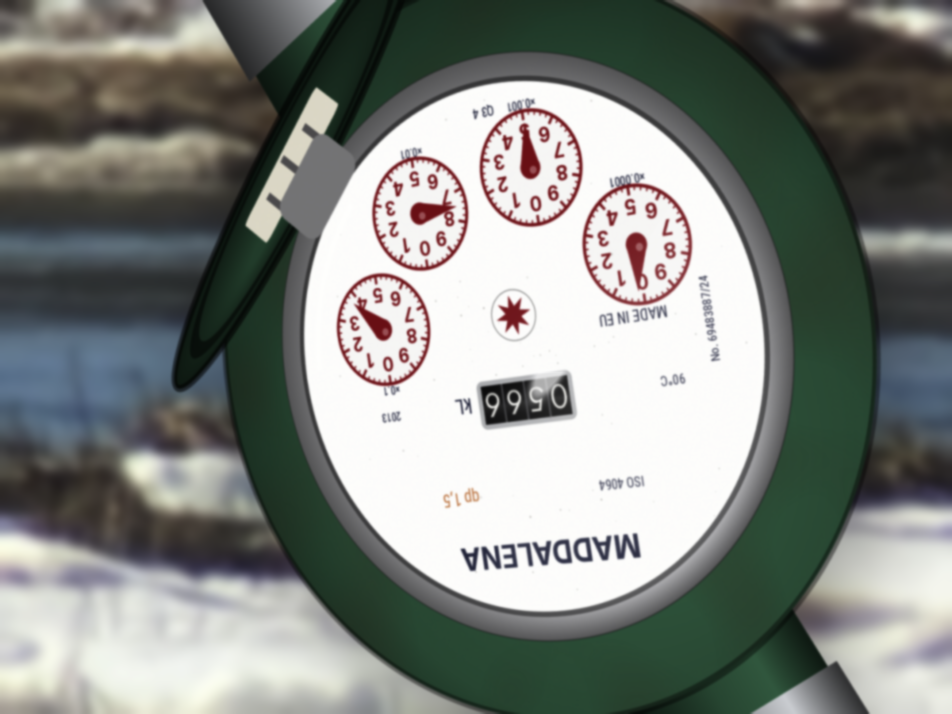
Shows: 566.3750,kL
